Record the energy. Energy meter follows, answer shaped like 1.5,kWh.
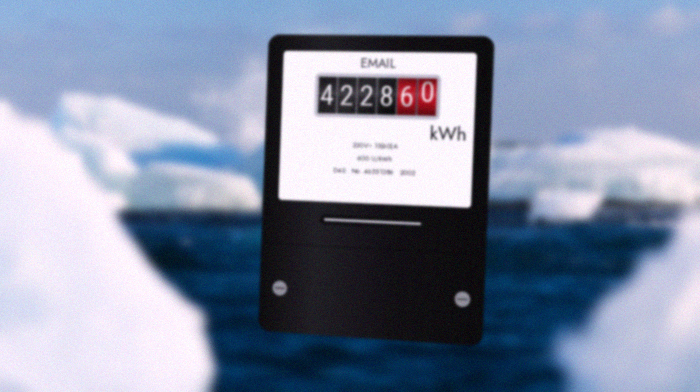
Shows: 4228.60,kWh
